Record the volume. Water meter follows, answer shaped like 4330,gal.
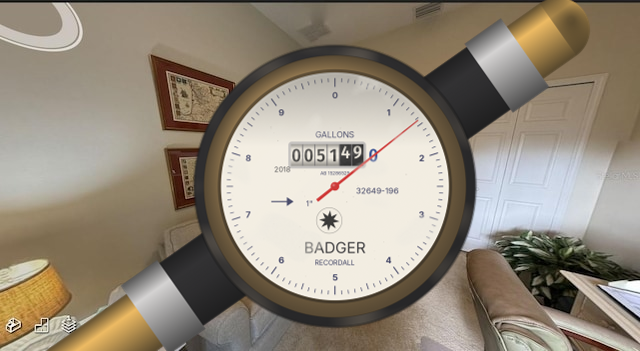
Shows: 51491.4,gal
